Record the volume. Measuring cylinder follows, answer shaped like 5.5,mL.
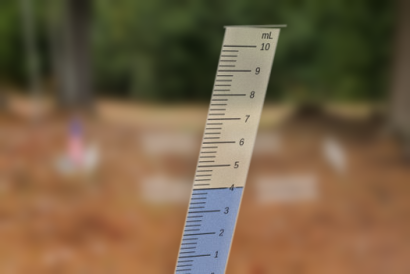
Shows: 4,mL
